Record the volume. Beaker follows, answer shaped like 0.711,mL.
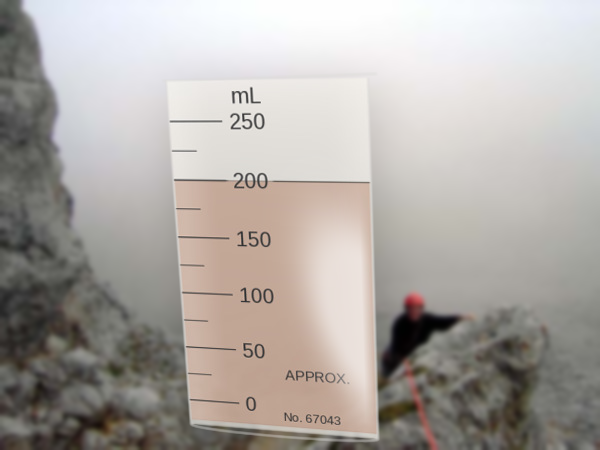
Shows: 200,mL
